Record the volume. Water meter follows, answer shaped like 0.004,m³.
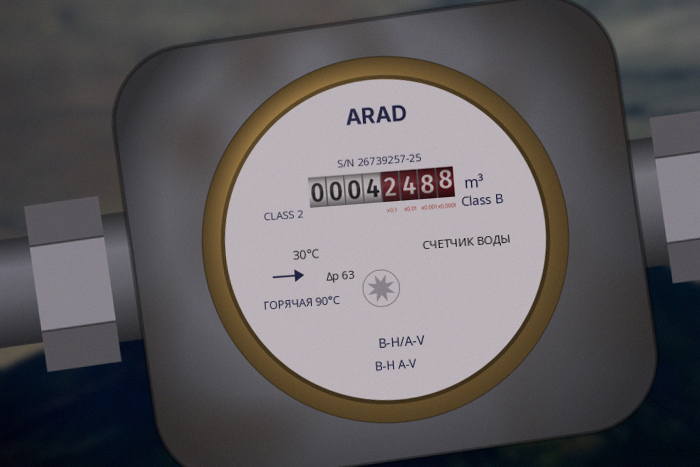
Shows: 4.2488,m³
